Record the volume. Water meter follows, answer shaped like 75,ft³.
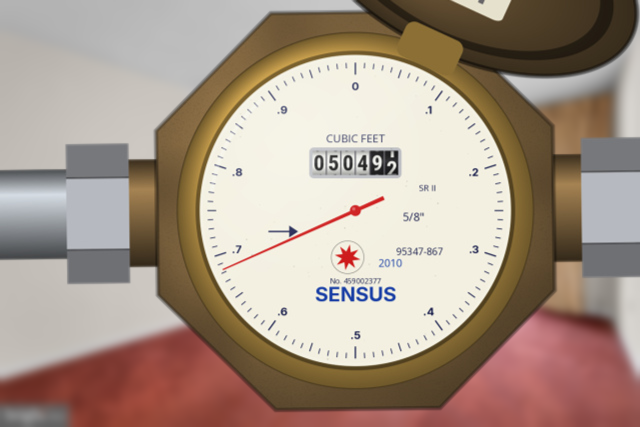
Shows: 50491.68,ft³
